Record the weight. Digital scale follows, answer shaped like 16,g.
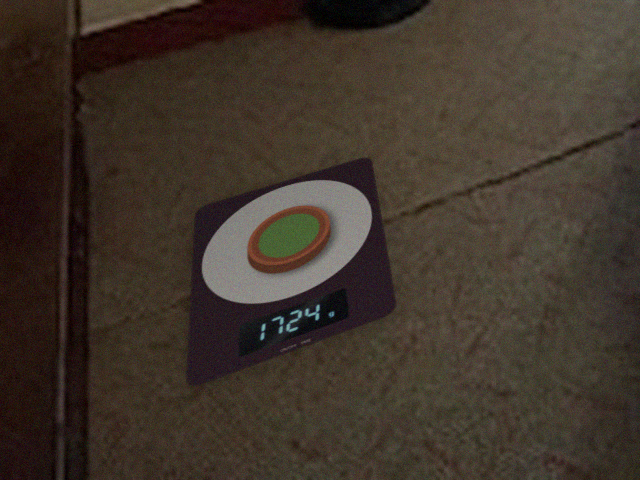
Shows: 1724,g
